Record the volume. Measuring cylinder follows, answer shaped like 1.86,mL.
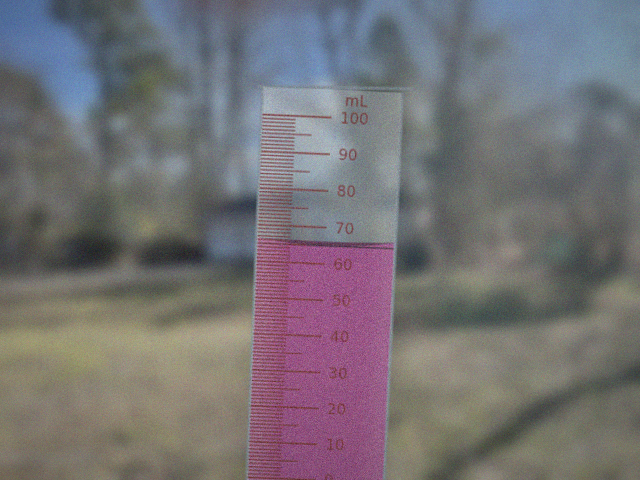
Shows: 65,mL
